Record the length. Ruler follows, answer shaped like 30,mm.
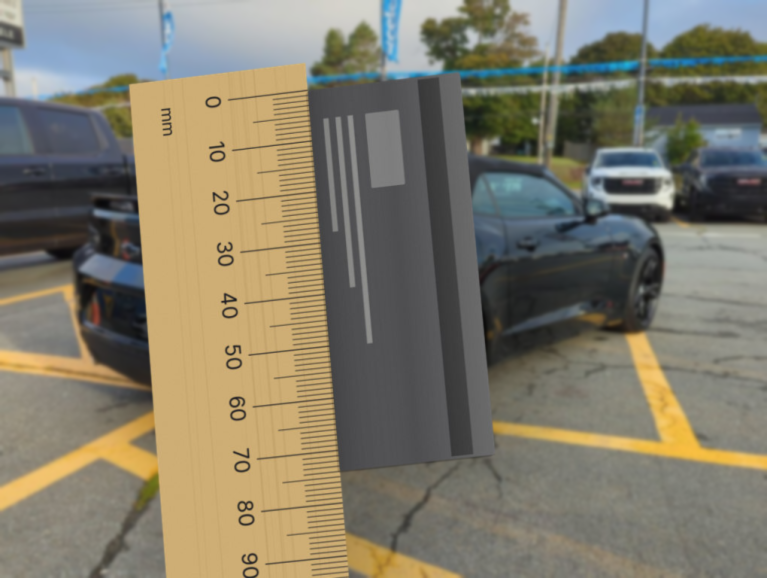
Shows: 74,mm
